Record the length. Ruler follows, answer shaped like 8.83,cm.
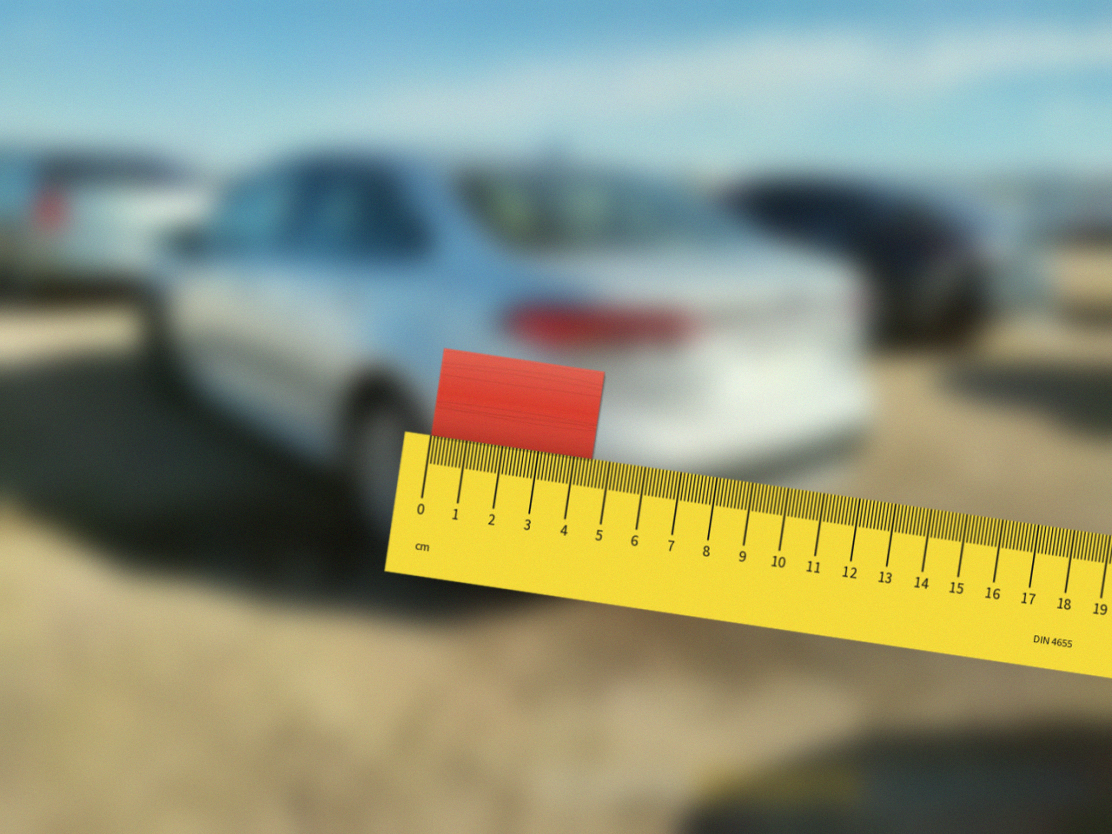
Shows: 4.5,cm
